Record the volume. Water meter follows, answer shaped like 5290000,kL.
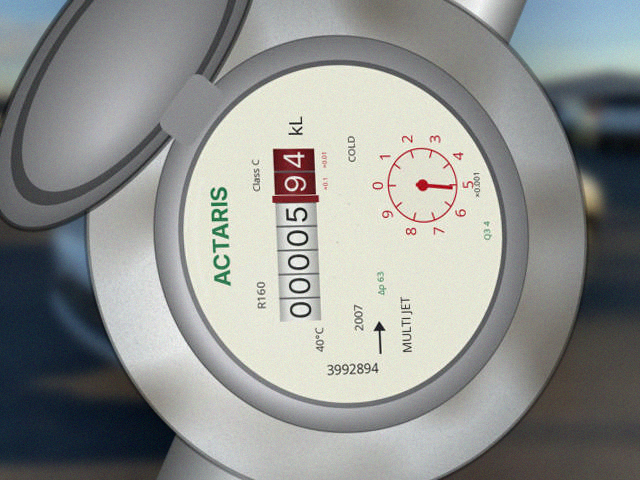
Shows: 5.945,kL
